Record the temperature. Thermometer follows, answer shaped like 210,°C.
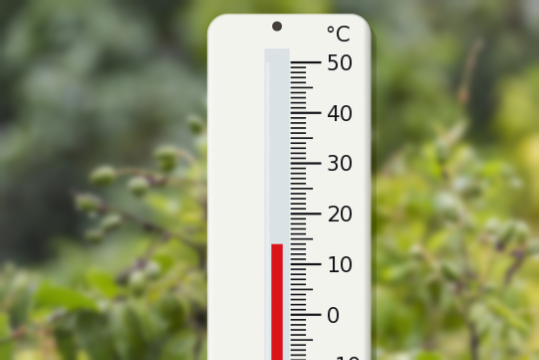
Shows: 14,°C
